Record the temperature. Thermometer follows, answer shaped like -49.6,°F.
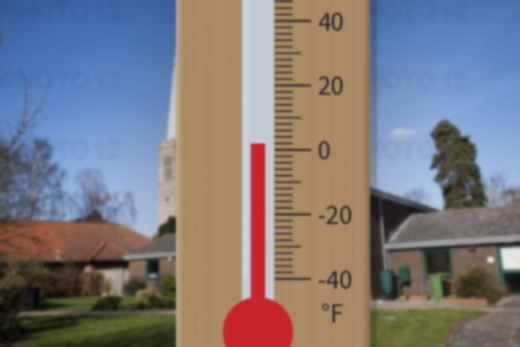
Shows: 2,°F
